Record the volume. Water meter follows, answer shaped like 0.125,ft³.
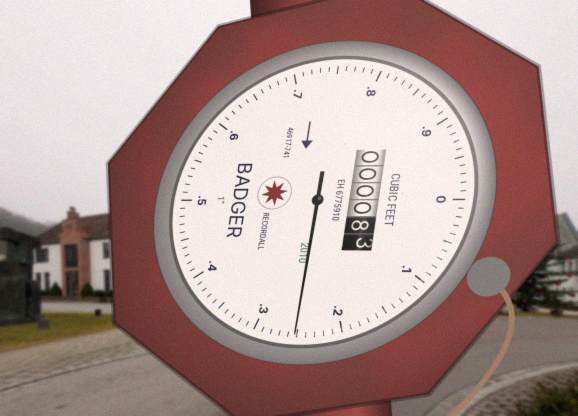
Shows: 83.25,ft³
